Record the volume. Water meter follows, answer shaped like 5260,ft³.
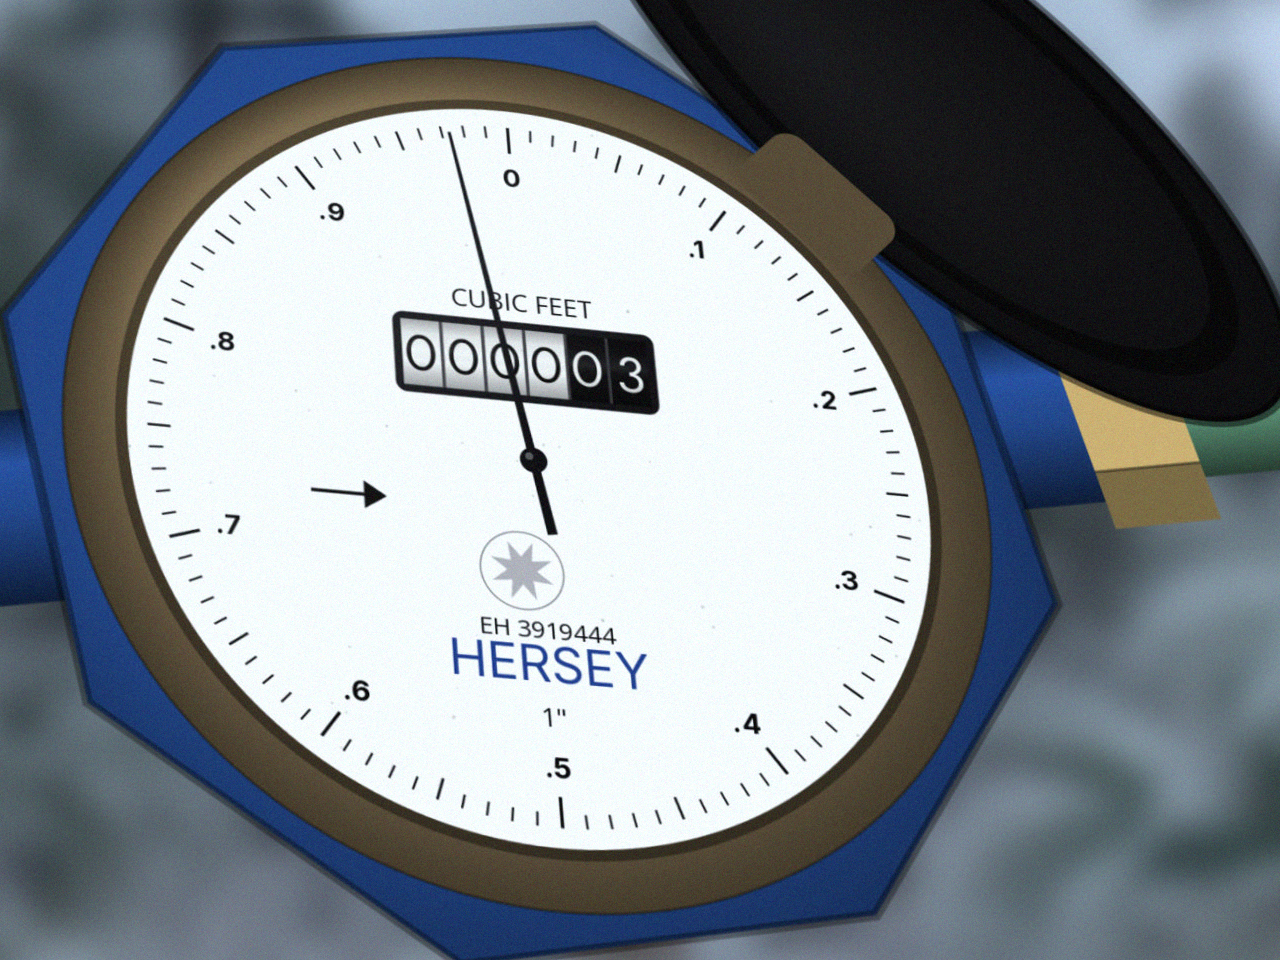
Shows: 2.97,ft³
